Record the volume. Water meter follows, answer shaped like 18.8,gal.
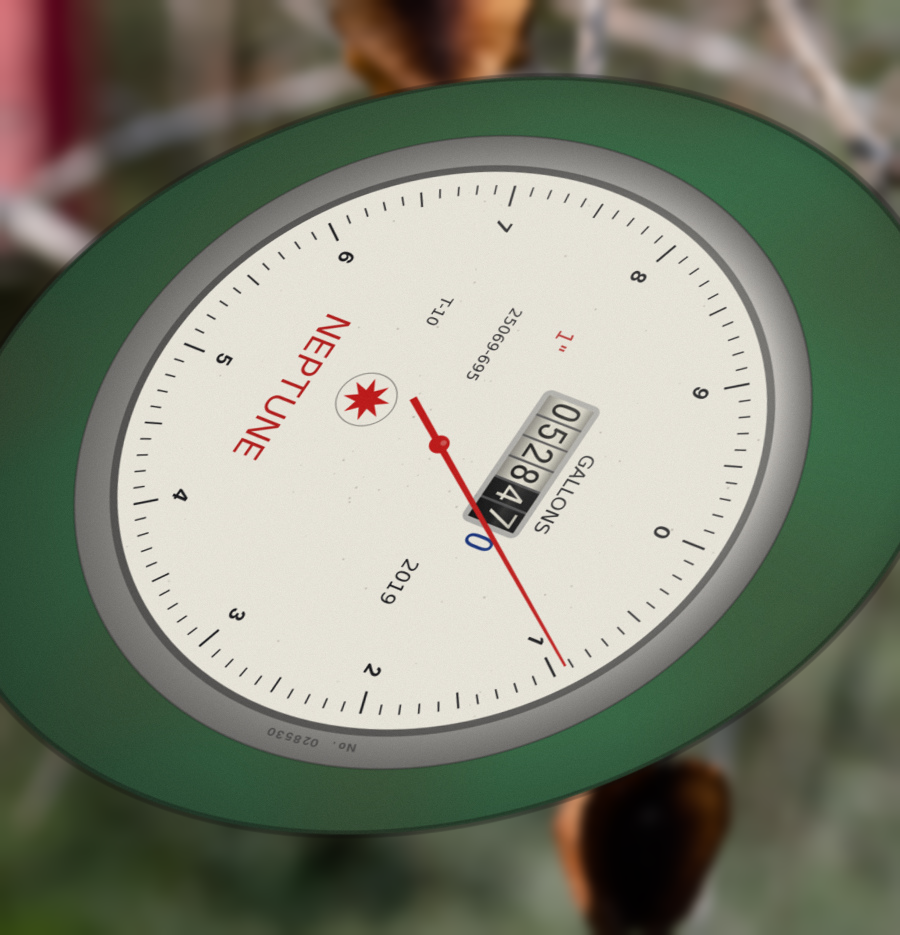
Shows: 528470.9,gal
